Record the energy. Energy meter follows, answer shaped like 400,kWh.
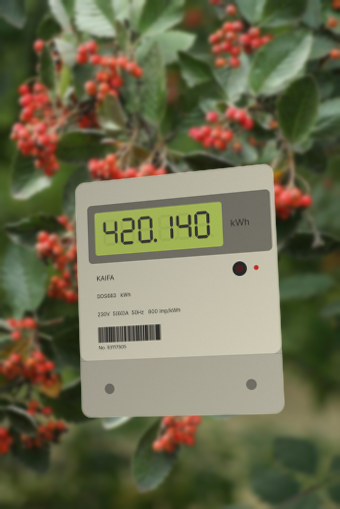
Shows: 420.140,kWh
